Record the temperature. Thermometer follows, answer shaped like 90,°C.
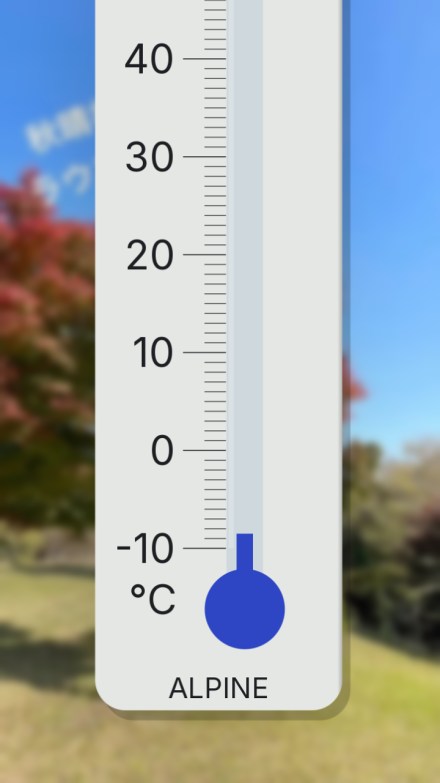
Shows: -8.5,°C
